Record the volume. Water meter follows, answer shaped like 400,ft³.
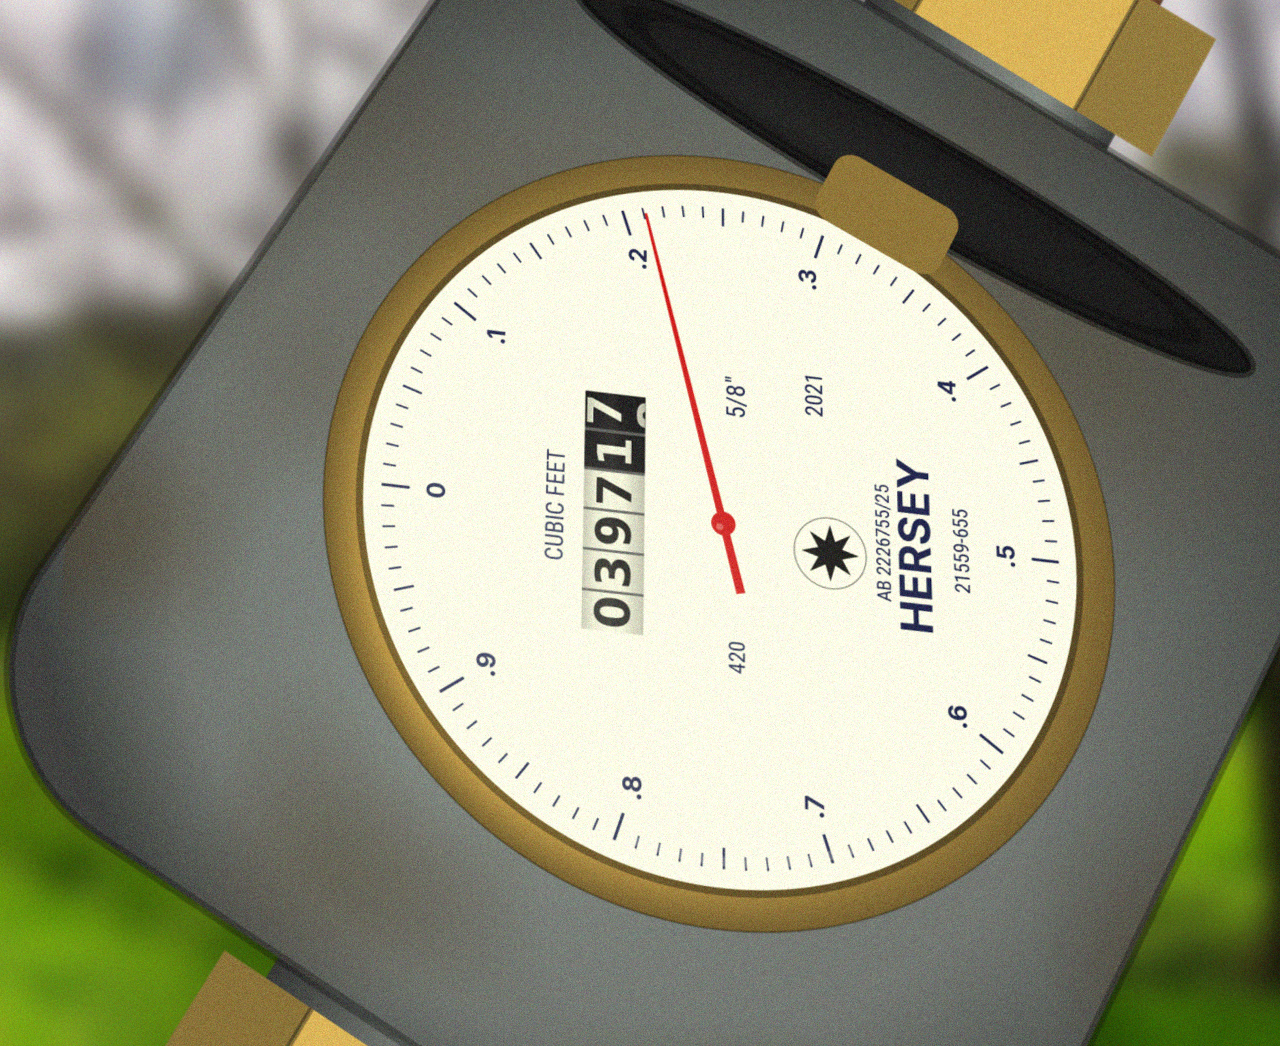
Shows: 39717.21,ft³
